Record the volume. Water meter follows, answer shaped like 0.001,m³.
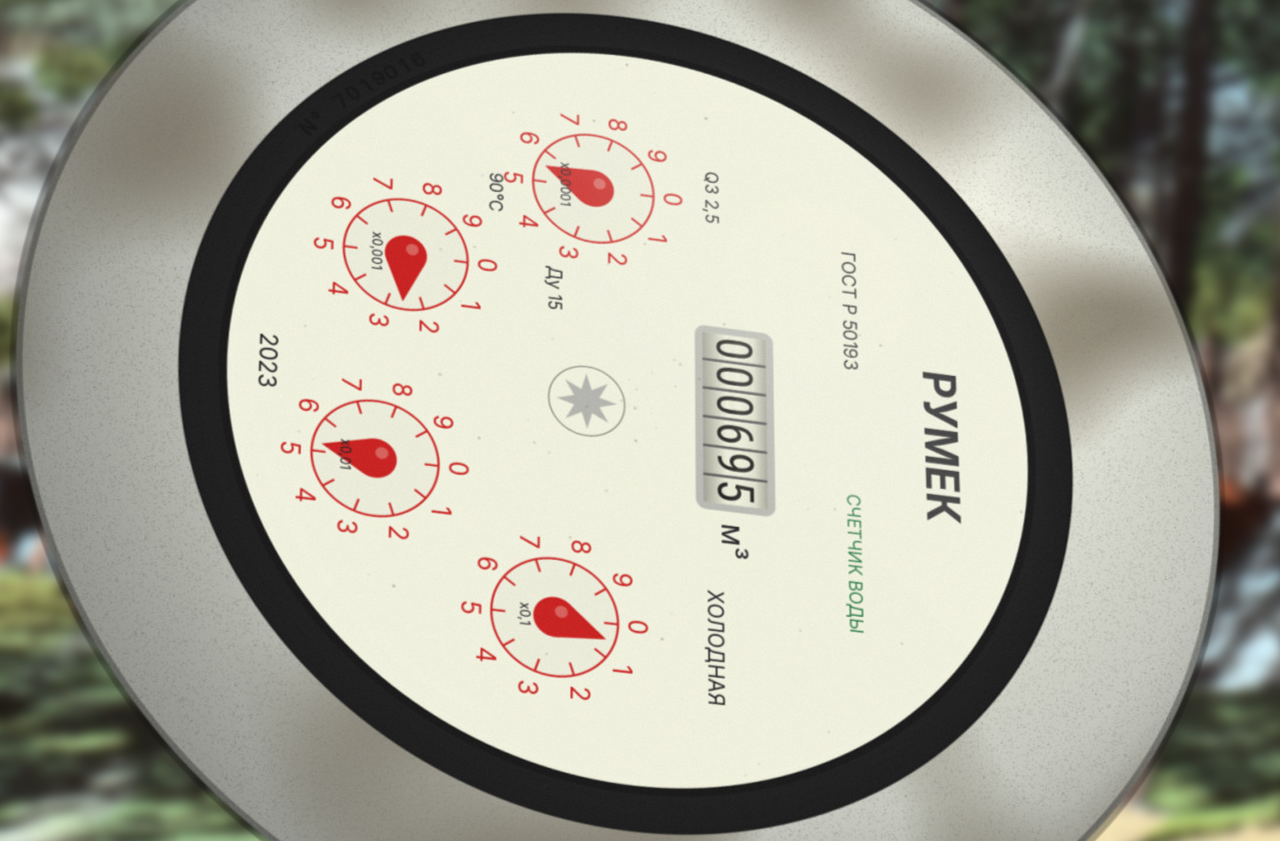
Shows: 695.0525,m³
